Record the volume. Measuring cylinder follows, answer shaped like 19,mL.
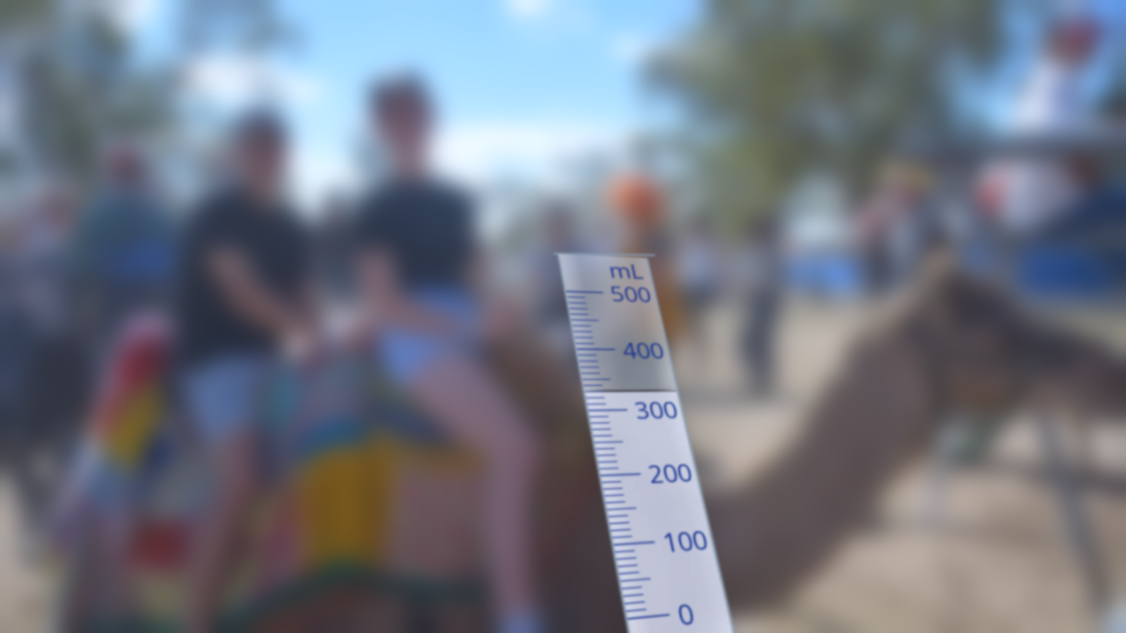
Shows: 330,mL
